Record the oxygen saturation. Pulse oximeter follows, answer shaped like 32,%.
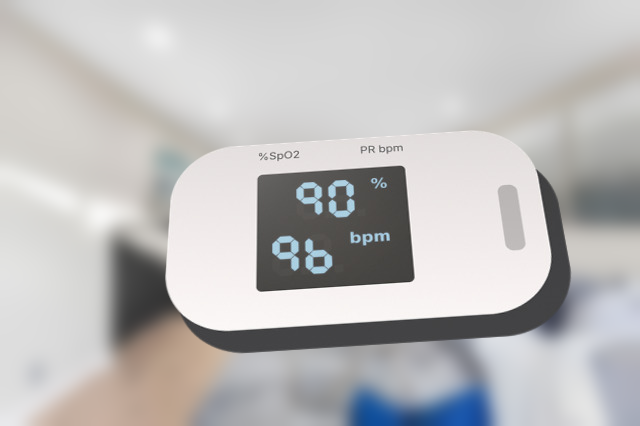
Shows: 90,%
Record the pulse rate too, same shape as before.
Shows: 96,bpm
